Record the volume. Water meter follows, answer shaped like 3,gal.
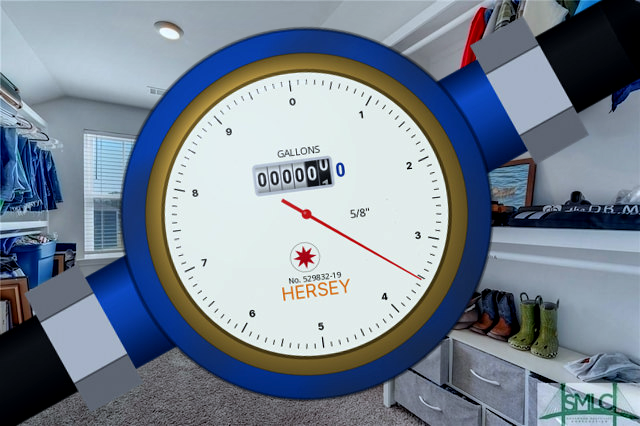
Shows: 3.5,gal
